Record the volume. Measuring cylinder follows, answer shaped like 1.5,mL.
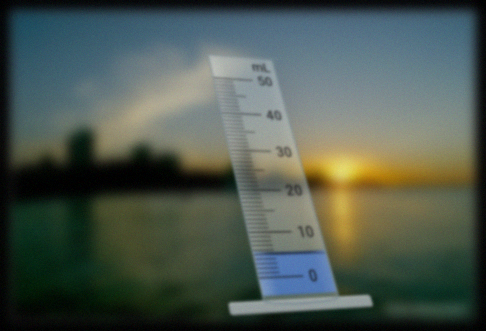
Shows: 5,mL
